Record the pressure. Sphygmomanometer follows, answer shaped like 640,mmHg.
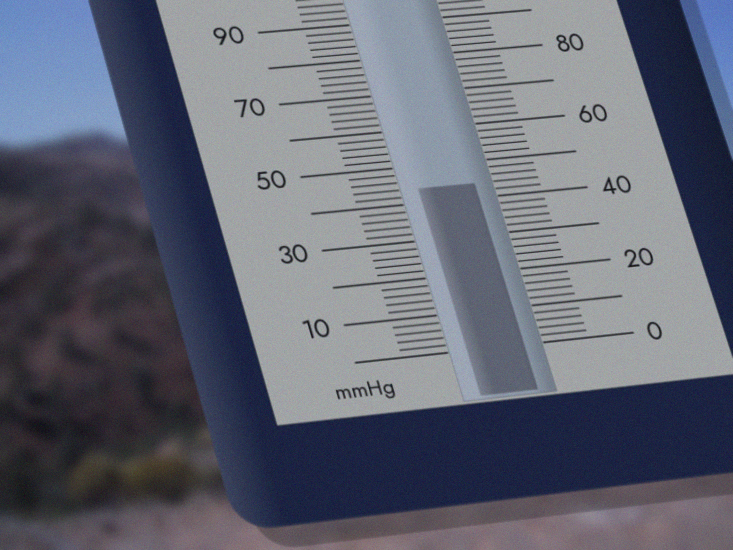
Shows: 44,mmHg
